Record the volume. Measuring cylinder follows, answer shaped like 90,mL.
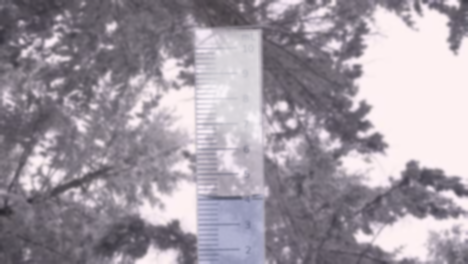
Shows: 4,mL
